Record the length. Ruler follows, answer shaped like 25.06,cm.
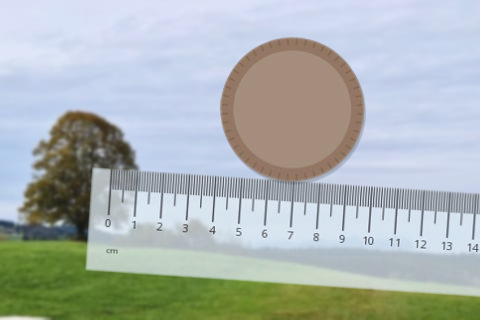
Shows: 5.5,cm
